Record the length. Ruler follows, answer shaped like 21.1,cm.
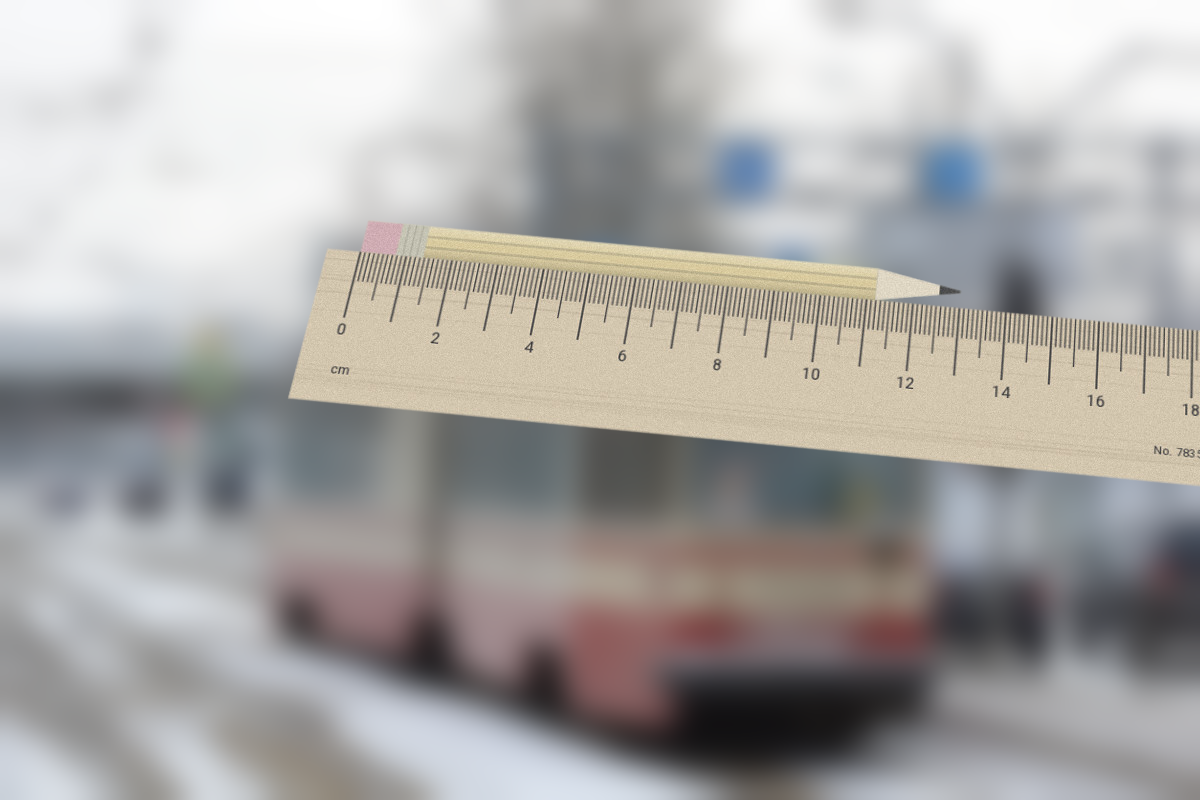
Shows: 13,cm
